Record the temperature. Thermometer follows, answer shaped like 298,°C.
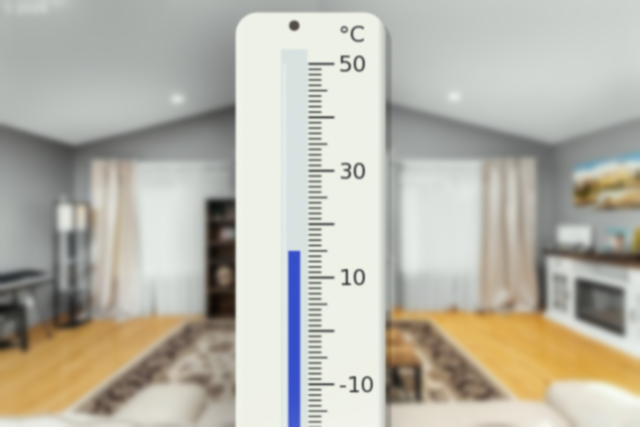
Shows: 15,°C
